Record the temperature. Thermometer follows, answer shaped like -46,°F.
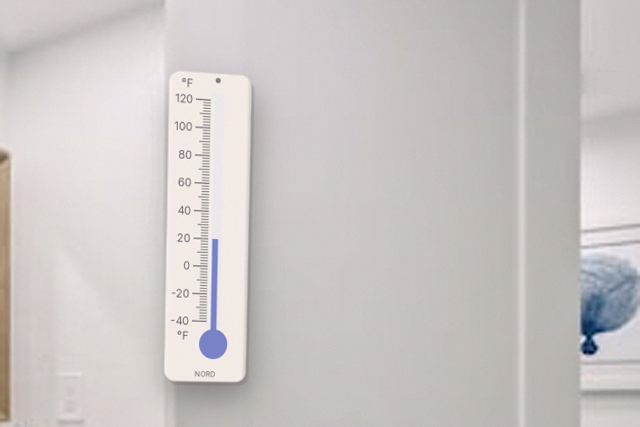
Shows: 20,°F
